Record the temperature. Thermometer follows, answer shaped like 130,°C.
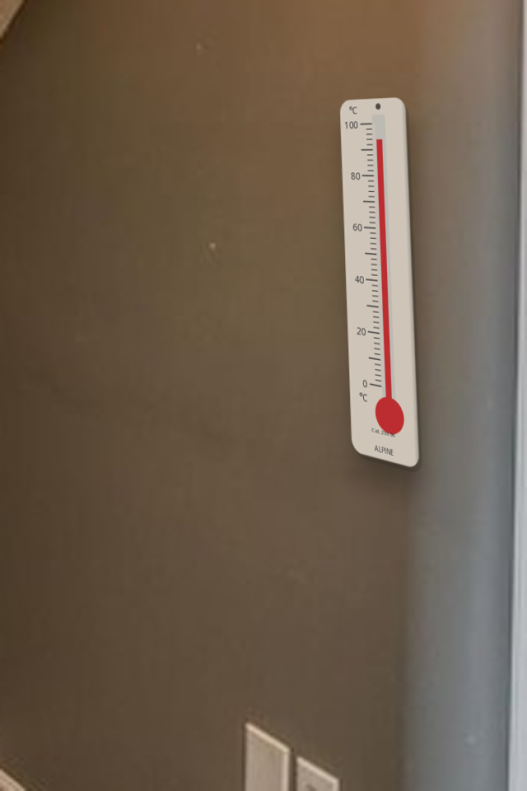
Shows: 94,°C
